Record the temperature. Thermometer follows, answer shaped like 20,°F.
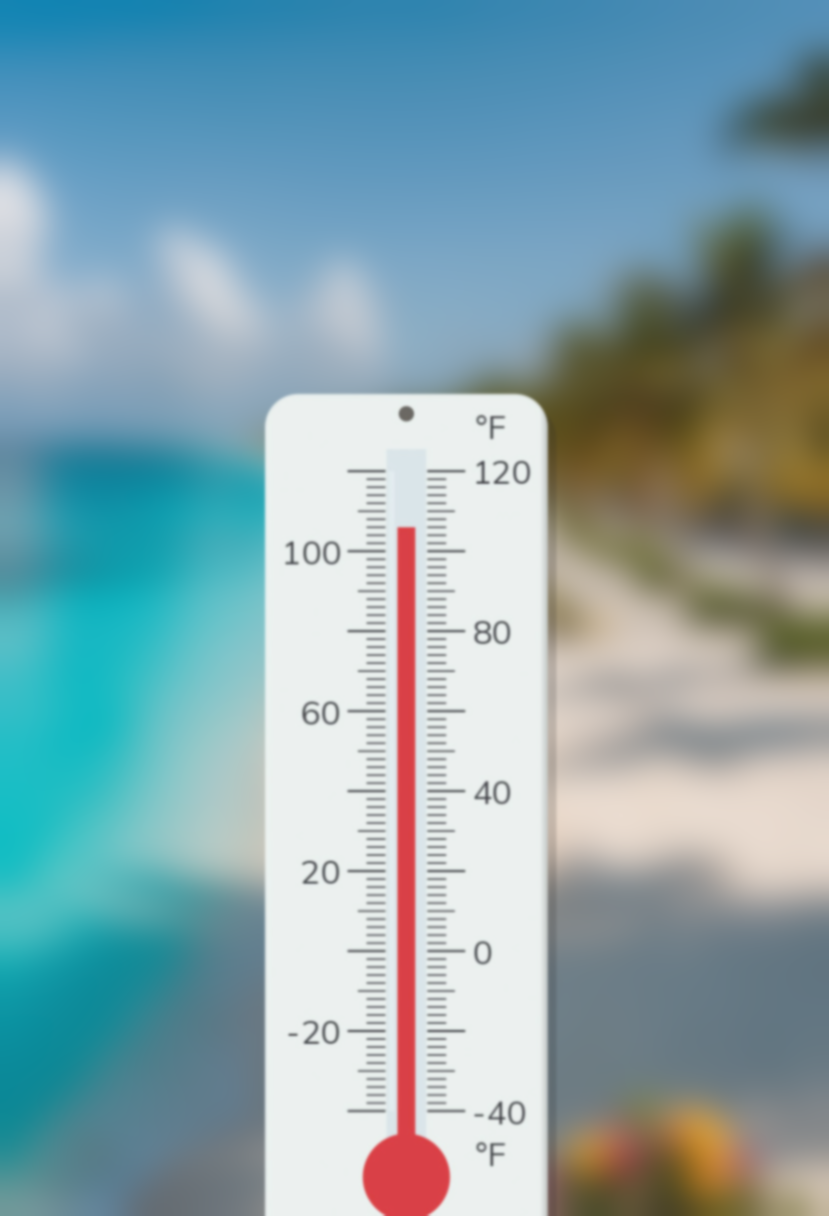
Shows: 106,°F
